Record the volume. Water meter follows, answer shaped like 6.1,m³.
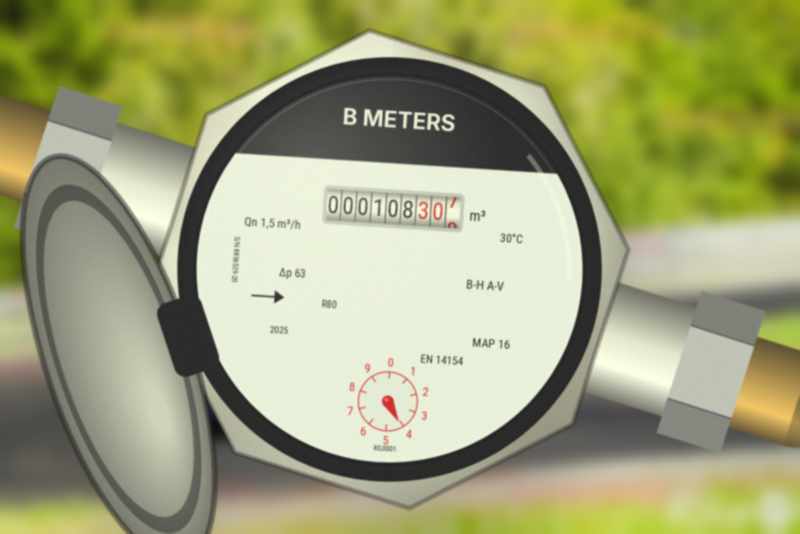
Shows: 108.3074,m³
